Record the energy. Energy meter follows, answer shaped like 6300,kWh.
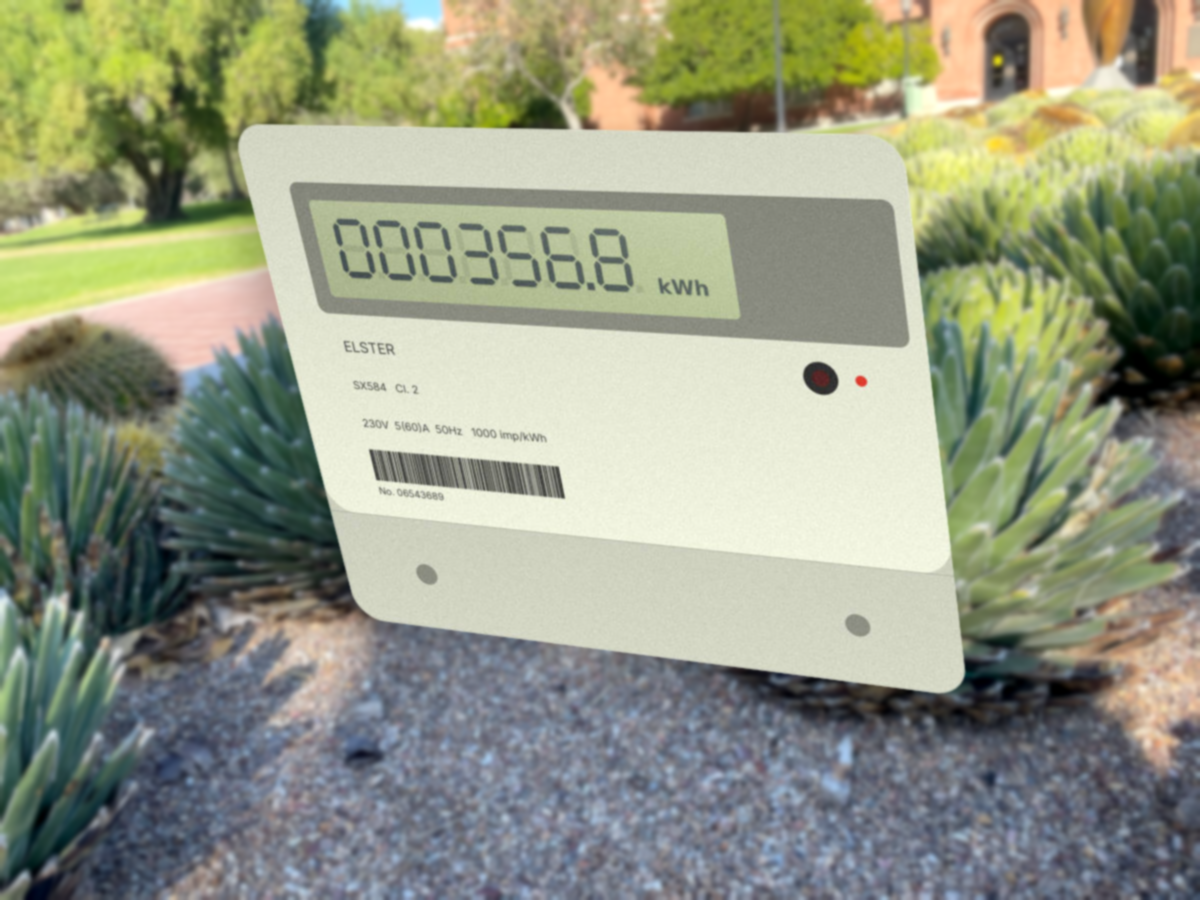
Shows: 356.8,kWh
